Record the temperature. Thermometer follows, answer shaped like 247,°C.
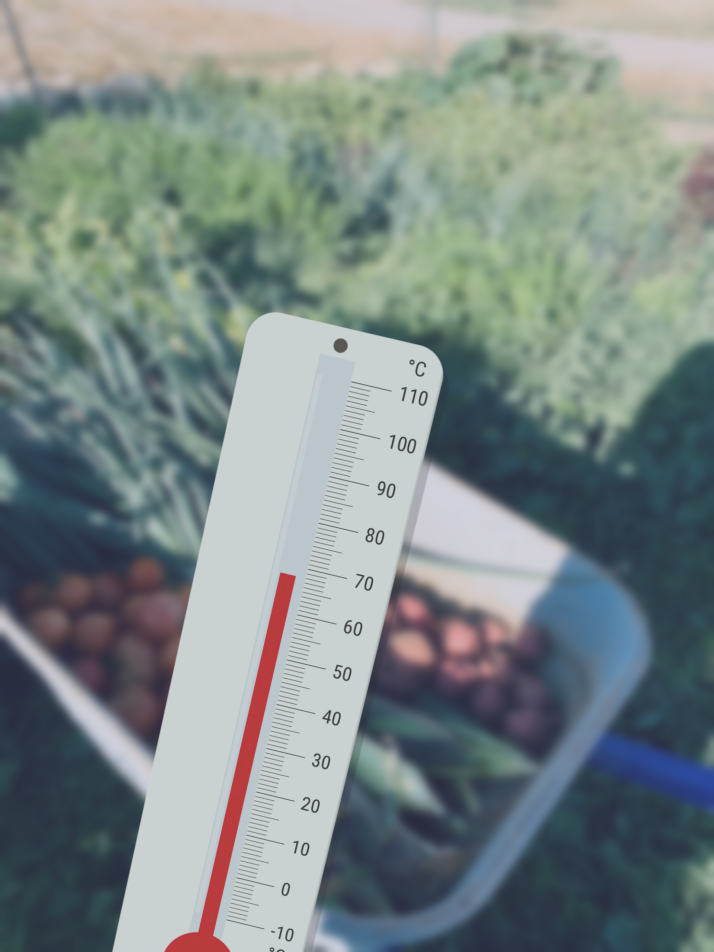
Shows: 68,°C
